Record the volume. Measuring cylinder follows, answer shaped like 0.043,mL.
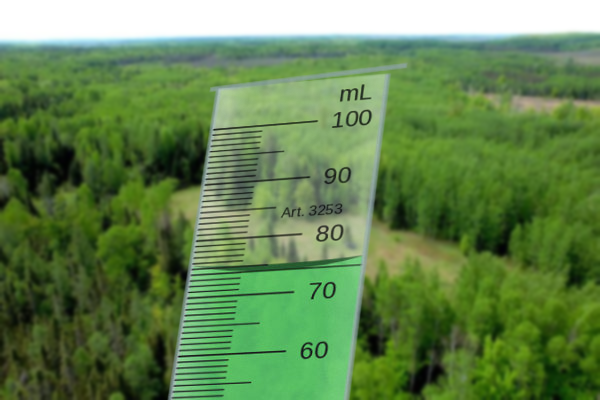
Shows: 74,mL
